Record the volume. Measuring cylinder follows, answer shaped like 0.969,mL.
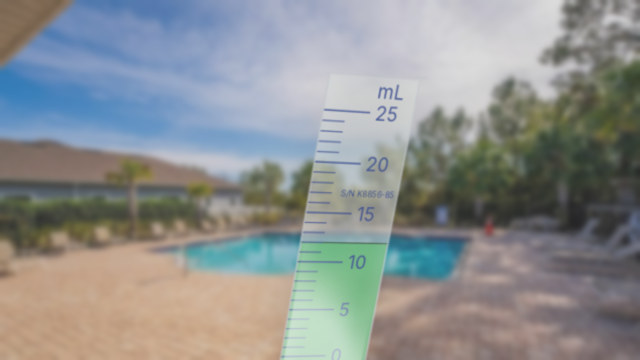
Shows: 12,mL
